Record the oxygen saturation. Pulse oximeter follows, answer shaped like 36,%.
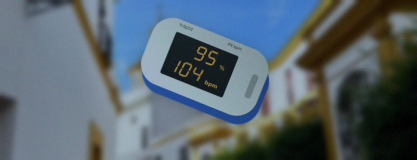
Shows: 95,%
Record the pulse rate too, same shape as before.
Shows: 104,bpm
